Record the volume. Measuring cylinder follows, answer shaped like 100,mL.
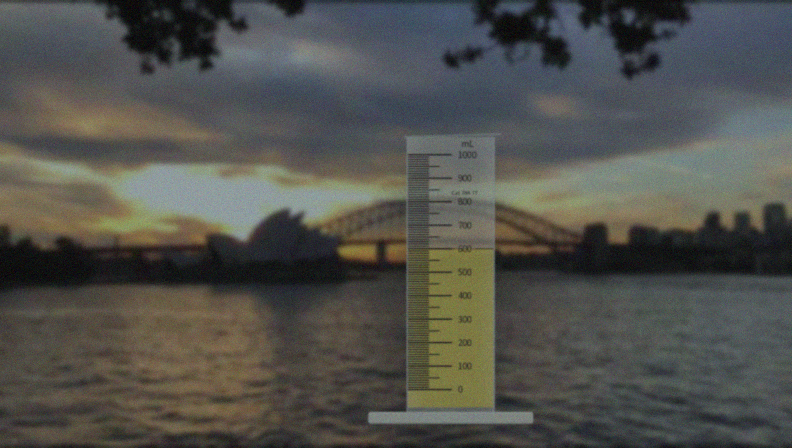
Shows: 600,mL
